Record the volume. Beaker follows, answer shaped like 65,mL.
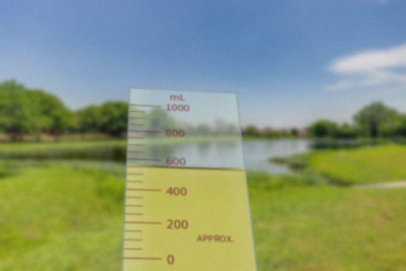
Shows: 550,mL
